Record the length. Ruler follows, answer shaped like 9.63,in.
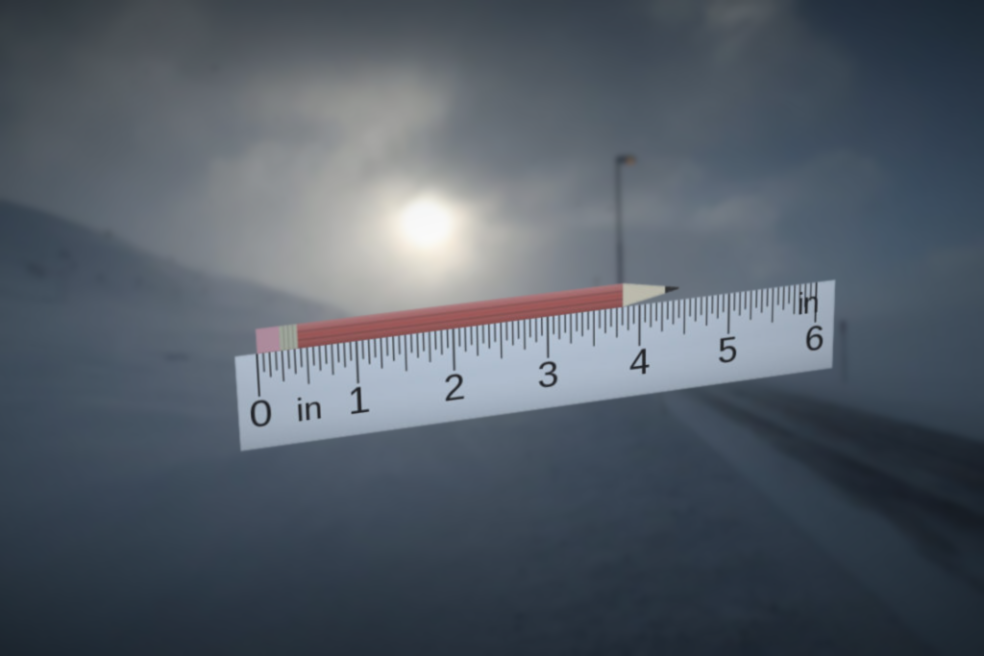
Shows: 4.4375,in
